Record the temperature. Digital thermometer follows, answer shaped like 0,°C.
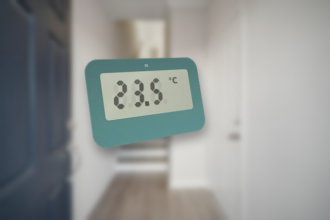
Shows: 23.5,°C
